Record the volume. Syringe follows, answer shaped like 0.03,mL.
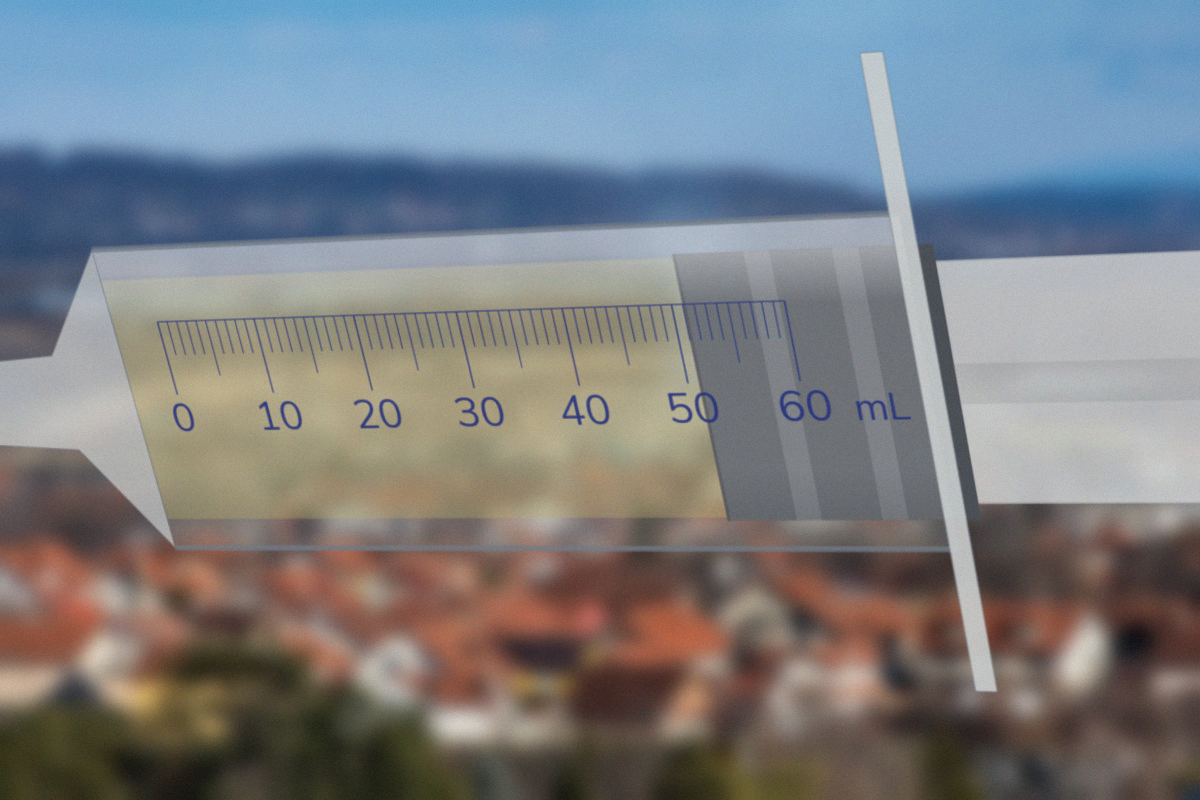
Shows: 51,mL
